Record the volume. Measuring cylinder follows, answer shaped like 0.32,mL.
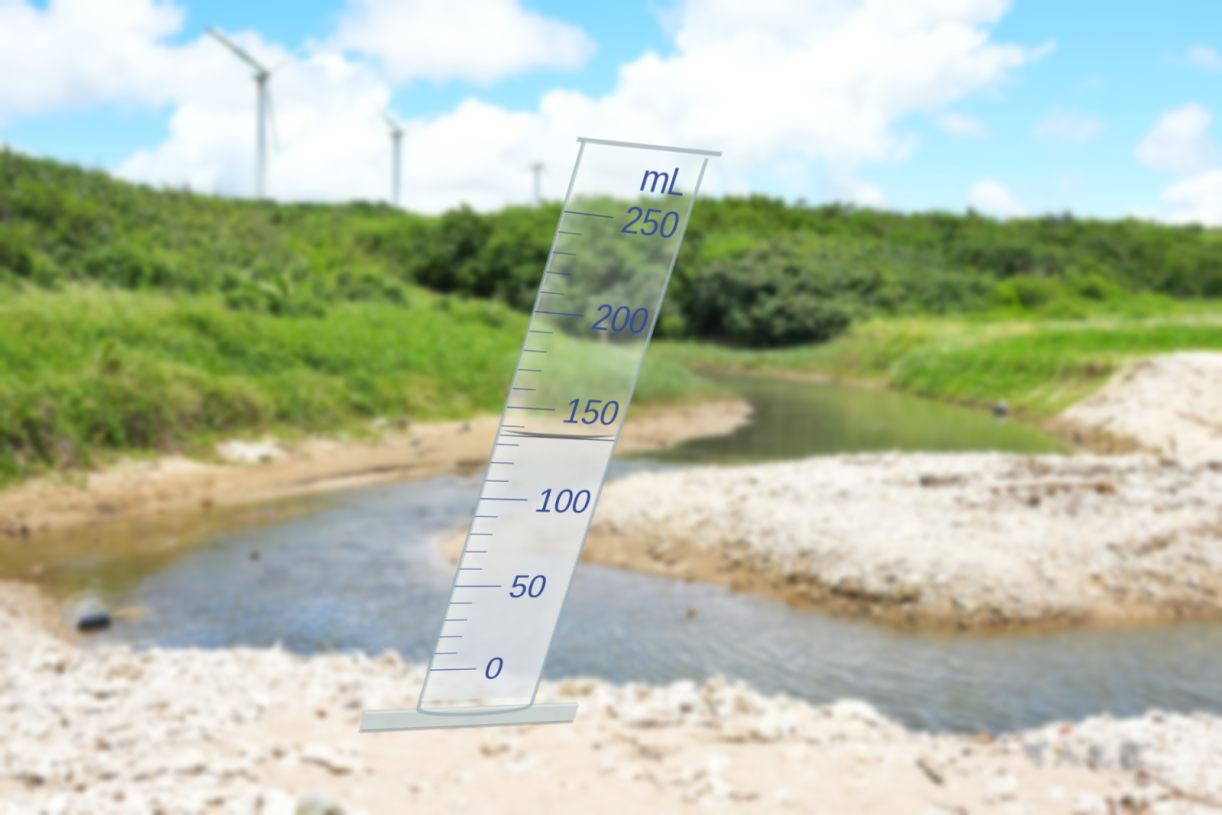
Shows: 135,mL
